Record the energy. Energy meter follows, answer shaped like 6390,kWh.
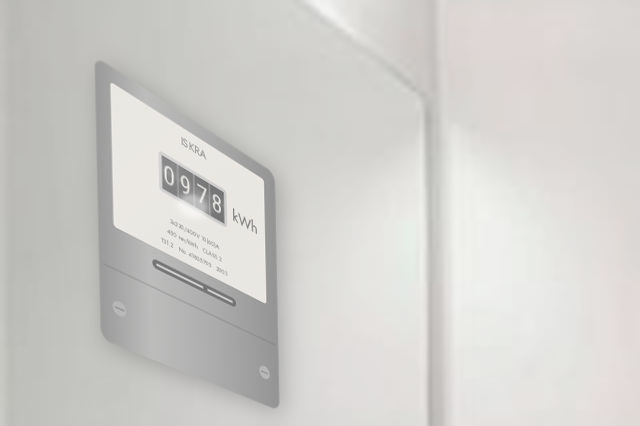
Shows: 978,kWh
